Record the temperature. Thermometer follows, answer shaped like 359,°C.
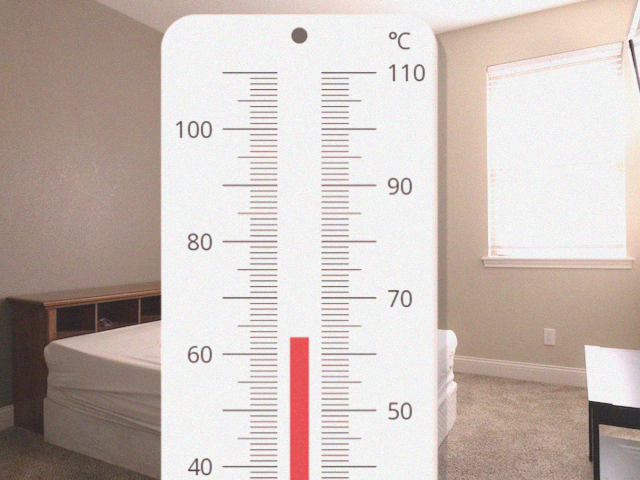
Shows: 63,°C
